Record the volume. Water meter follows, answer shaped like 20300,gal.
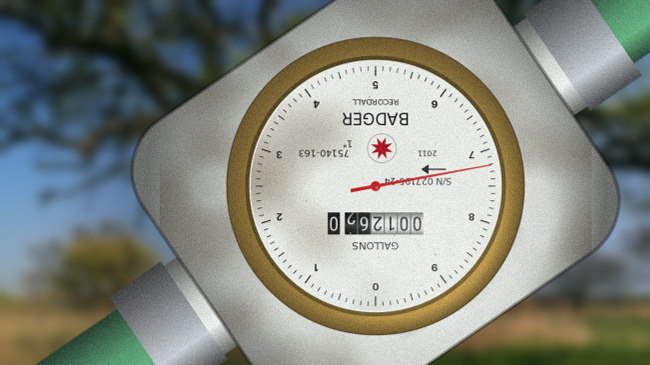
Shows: 12617.2,gal
